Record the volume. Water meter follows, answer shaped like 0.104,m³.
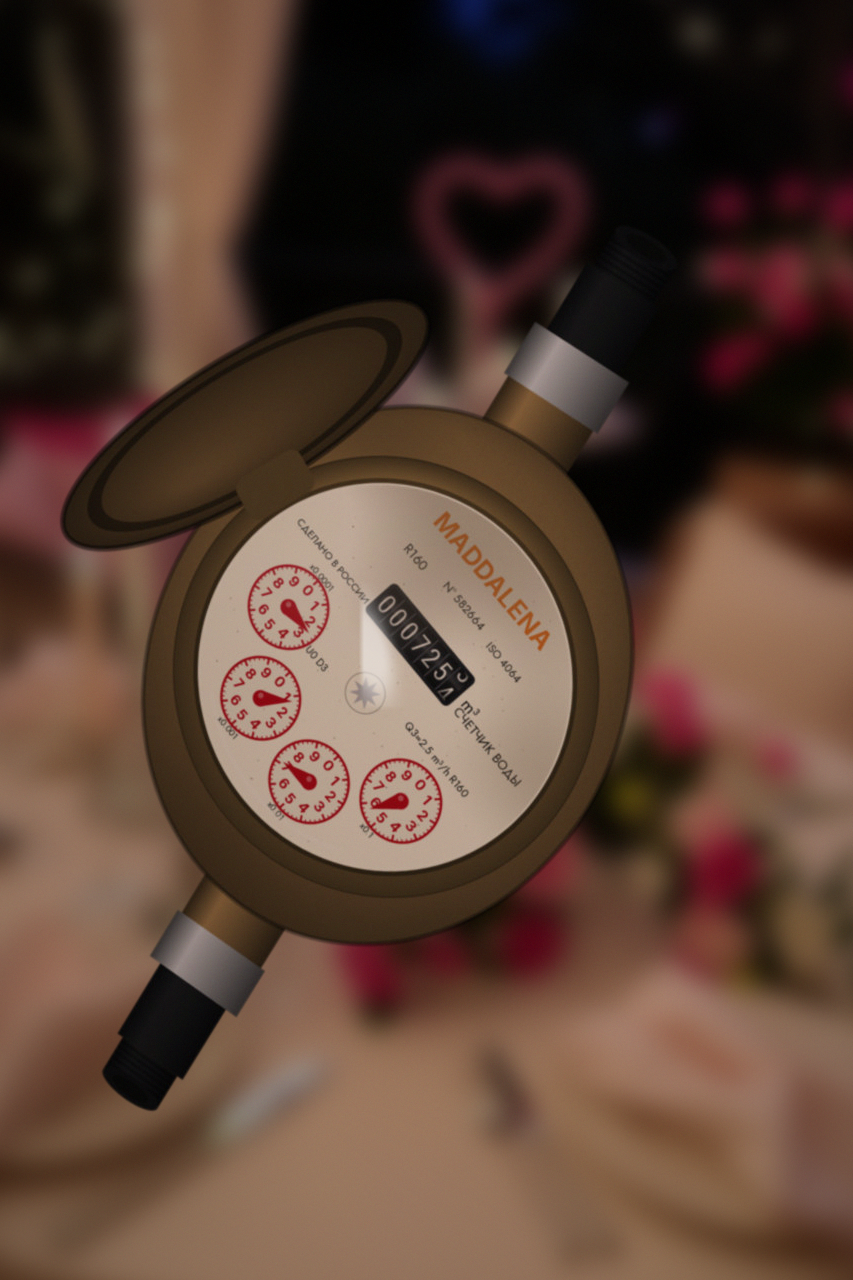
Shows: 7253.5712,m³
